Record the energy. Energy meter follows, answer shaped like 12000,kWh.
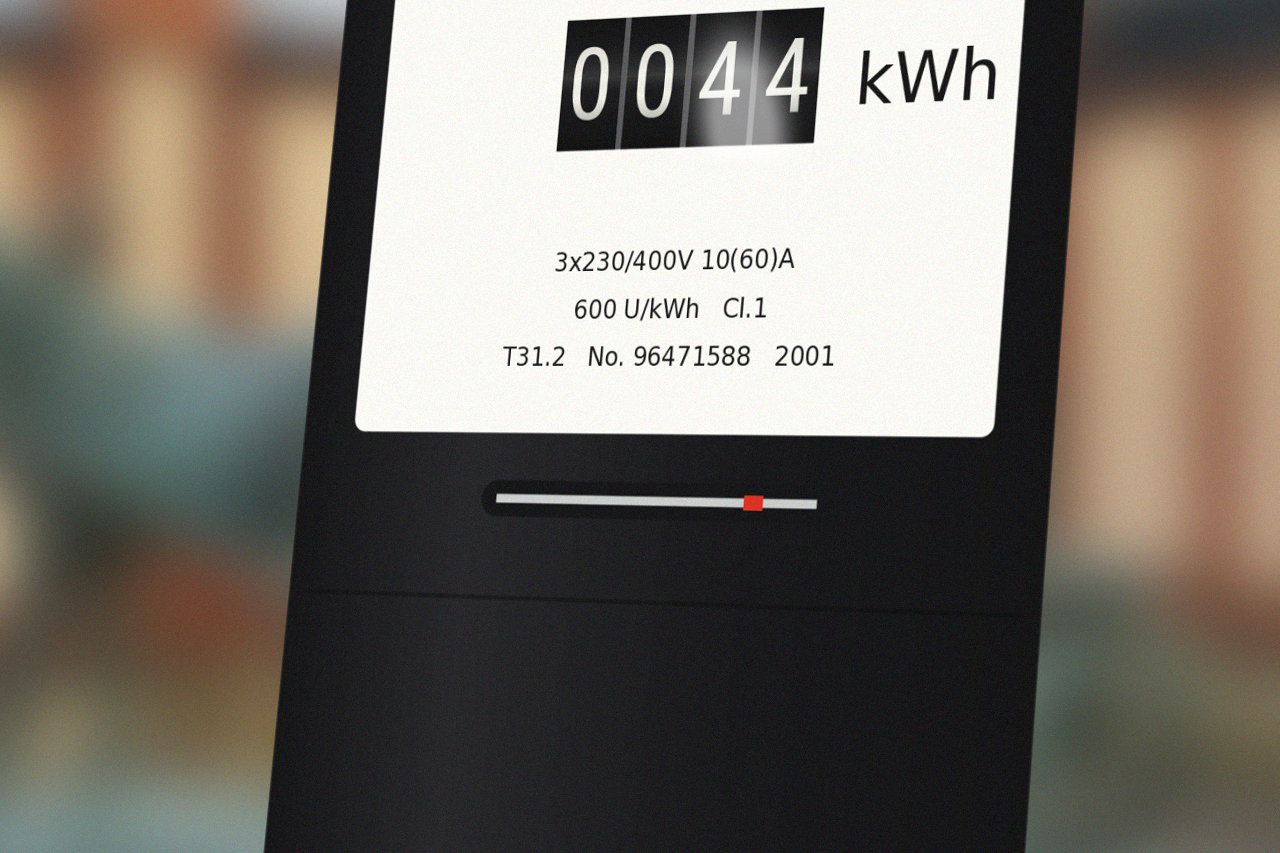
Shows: 44,kWh
